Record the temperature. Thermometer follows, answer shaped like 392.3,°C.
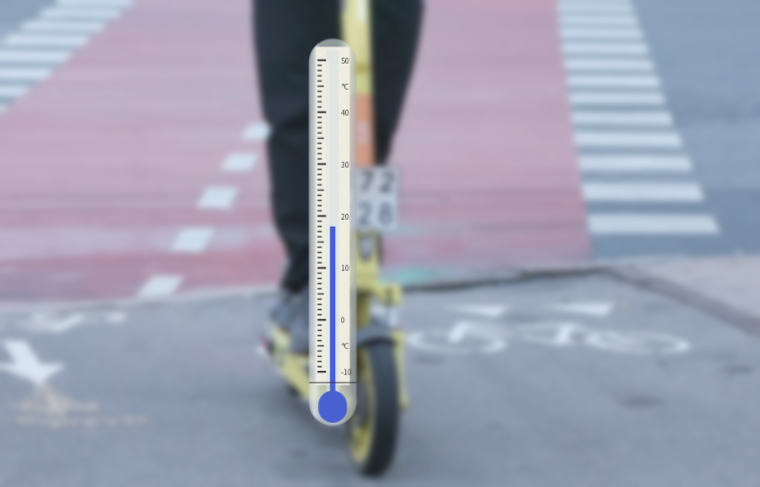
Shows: 18,°C
